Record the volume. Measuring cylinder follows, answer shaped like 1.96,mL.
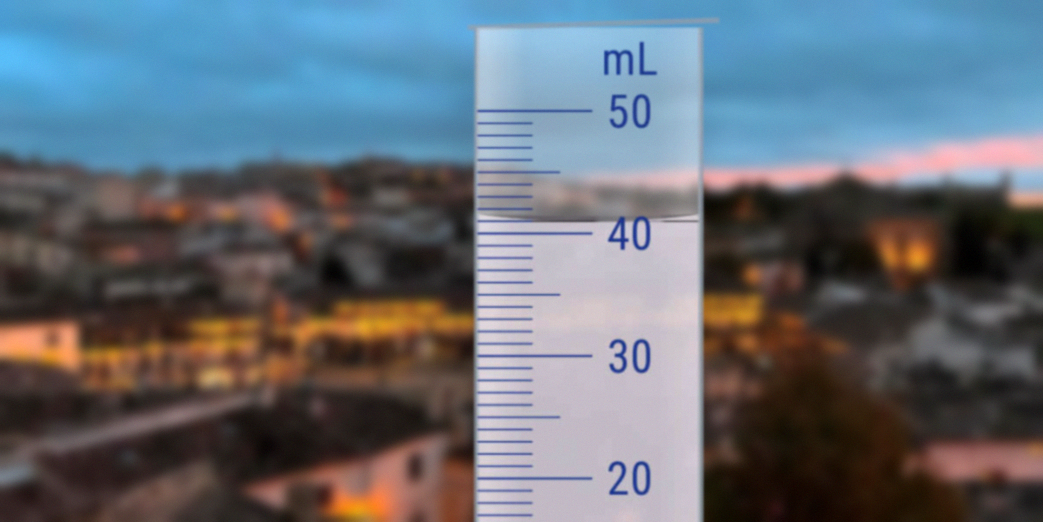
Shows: 41,mL
